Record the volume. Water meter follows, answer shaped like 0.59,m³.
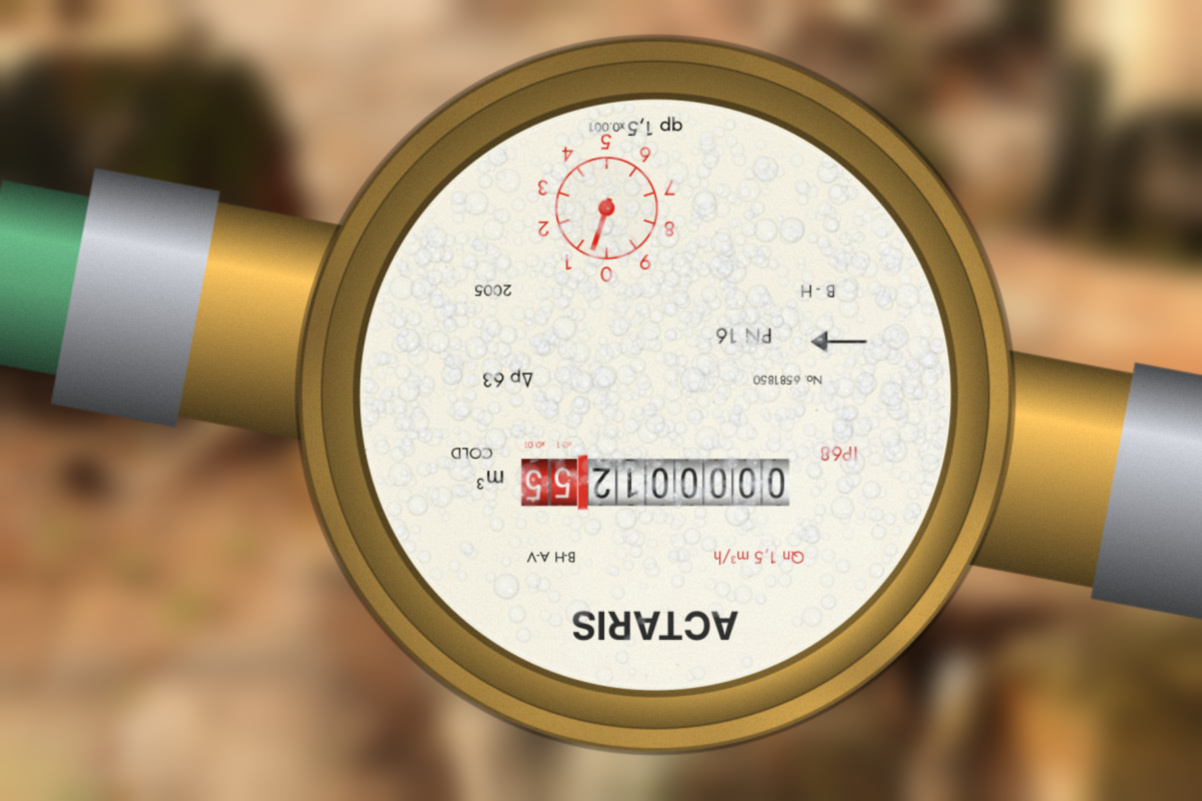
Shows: 12.550,m³
